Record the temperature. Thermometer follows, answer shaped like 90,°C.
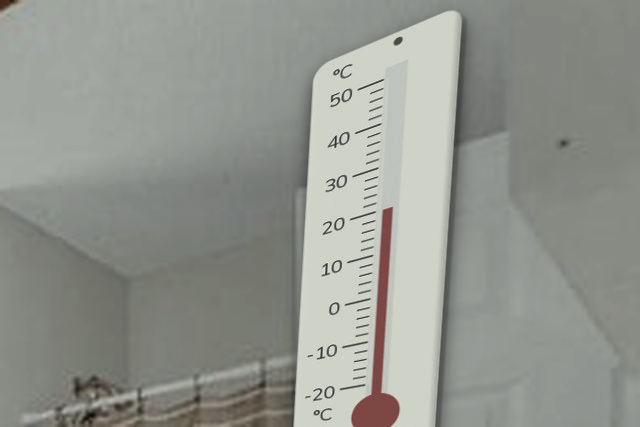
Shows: 20,°C
